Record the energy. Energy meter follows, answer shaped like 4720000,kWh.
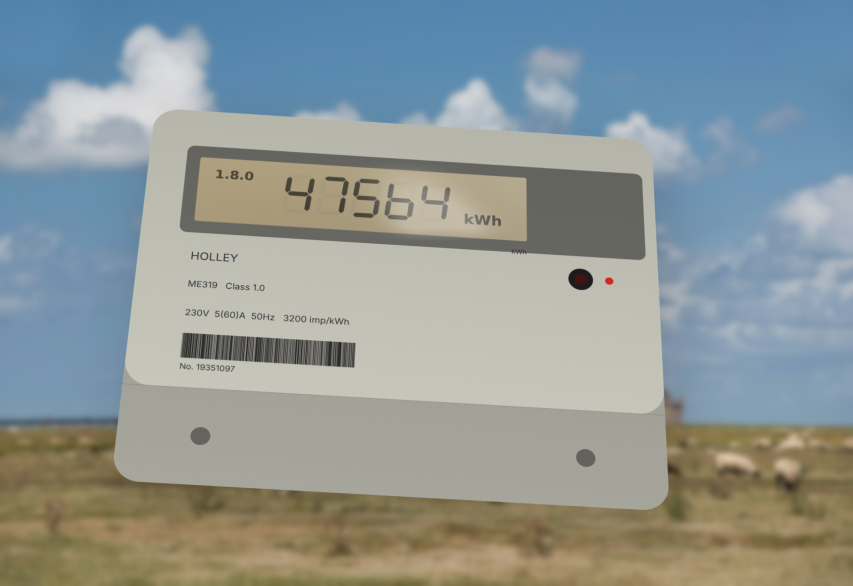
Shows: 47564,kWh
